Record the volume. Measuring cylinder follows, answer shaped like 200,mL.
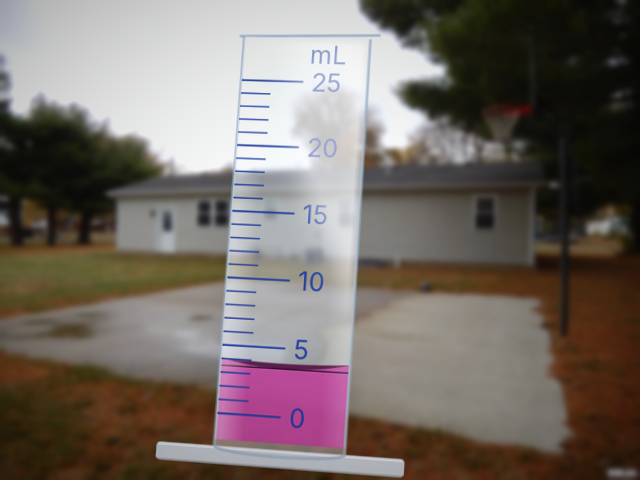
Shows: 3.5,mL
